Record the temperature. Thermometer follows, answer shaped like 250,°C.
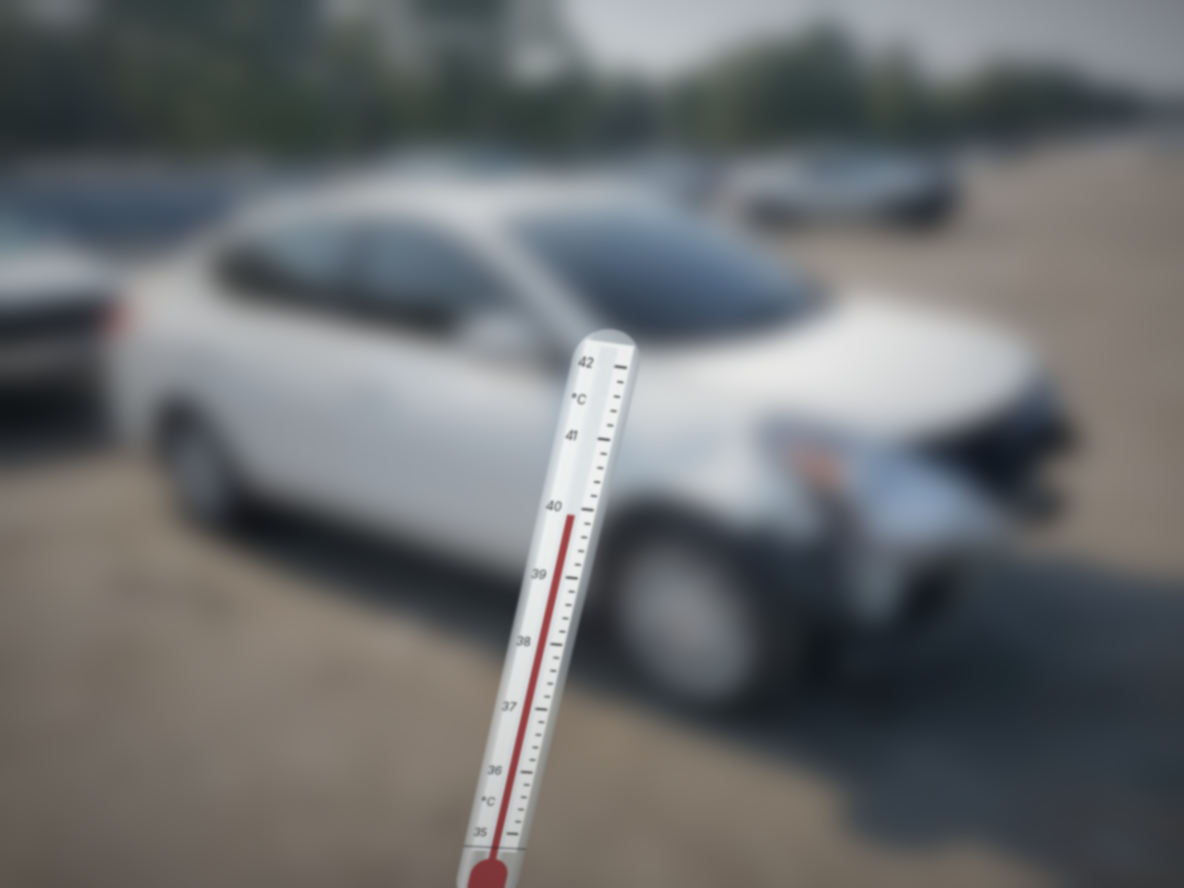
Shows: 39.9,°C
